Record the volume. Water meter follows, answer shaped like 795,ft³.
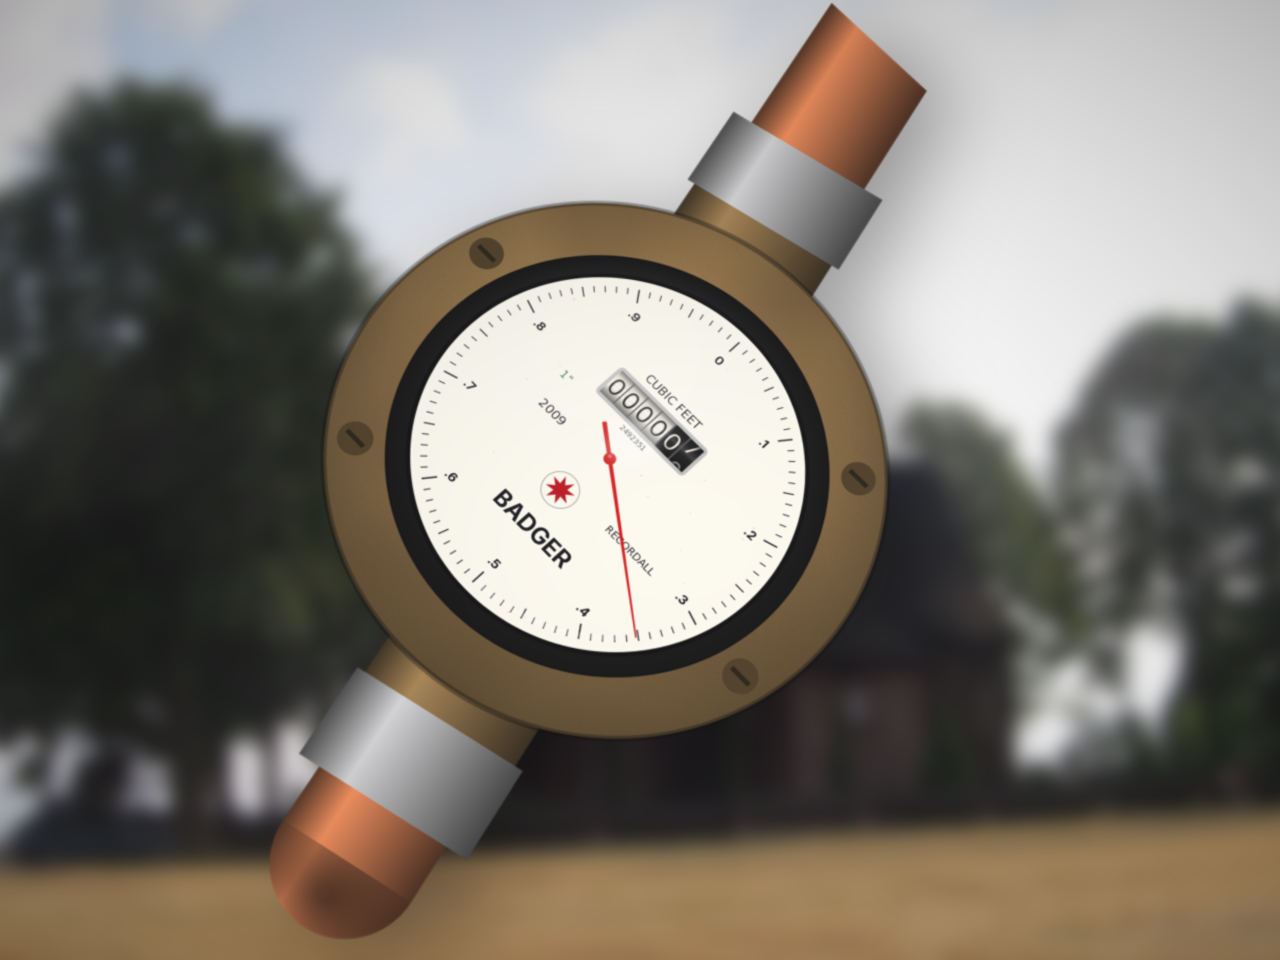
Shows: 7.35,ft³
